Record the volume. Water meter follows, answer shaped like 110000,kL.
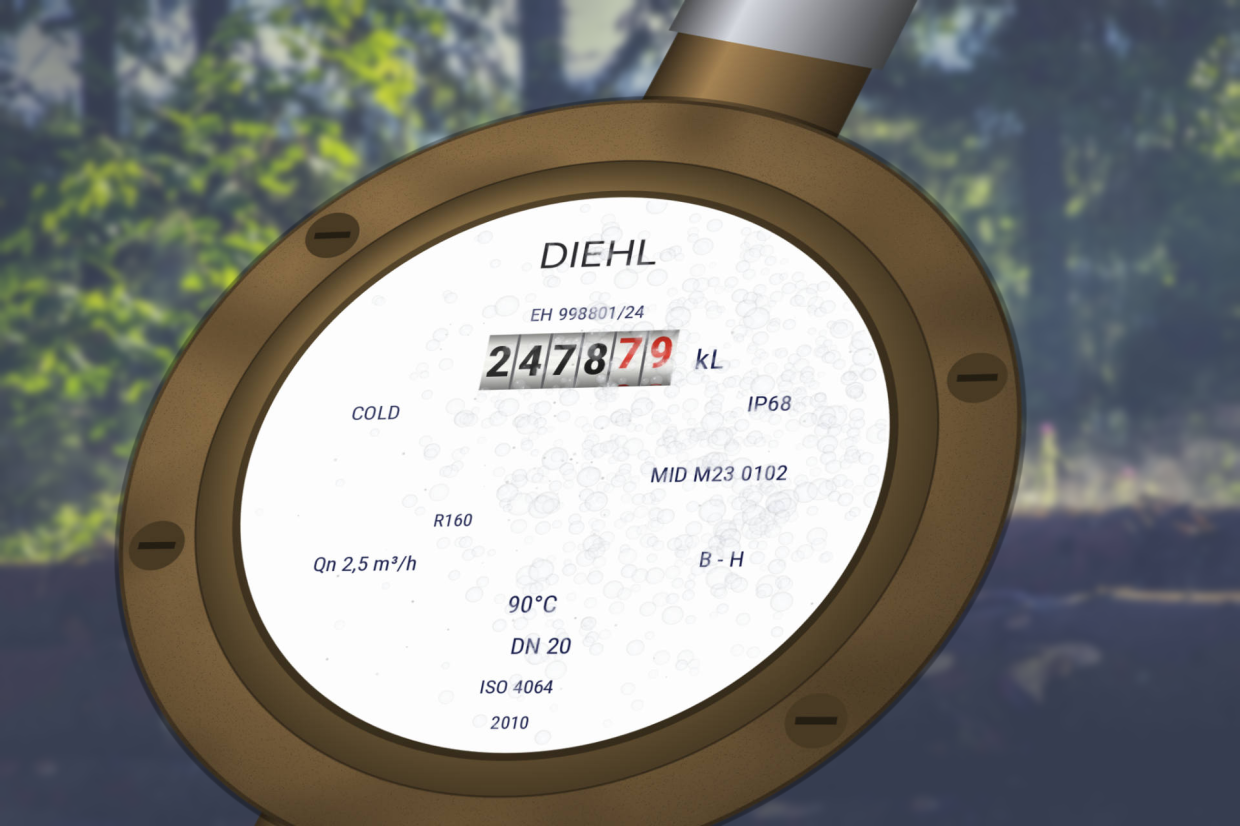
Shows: 2478.79,kL
